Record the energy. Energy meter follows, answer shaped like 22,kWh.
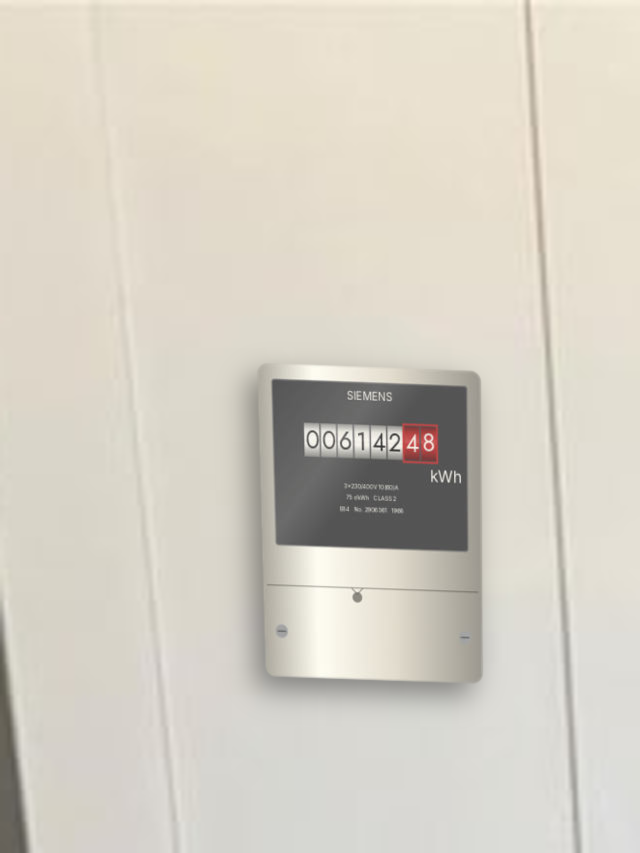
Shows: 6142.48,kWh
